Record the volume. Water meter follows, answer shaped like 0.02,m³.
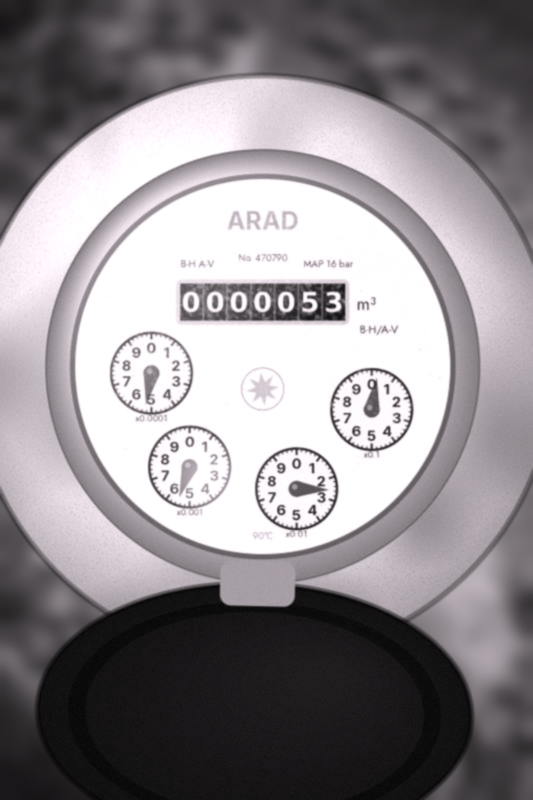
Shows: 53.0255,m³
